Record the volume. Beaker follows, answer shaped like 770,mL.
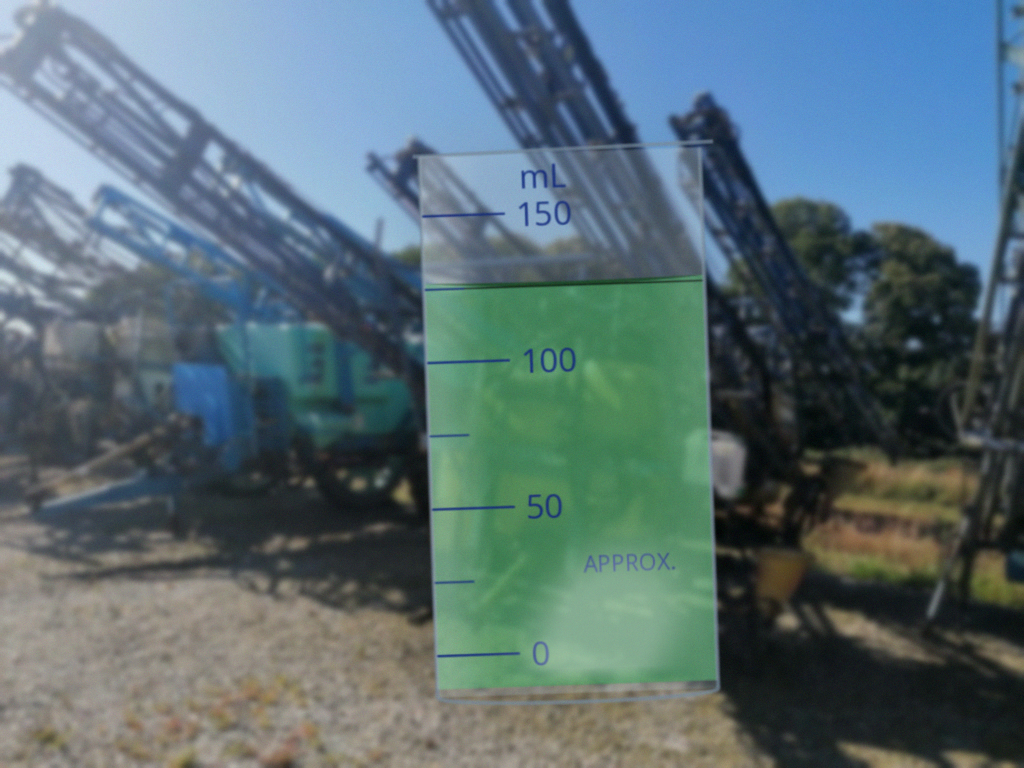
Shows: 125,mL
